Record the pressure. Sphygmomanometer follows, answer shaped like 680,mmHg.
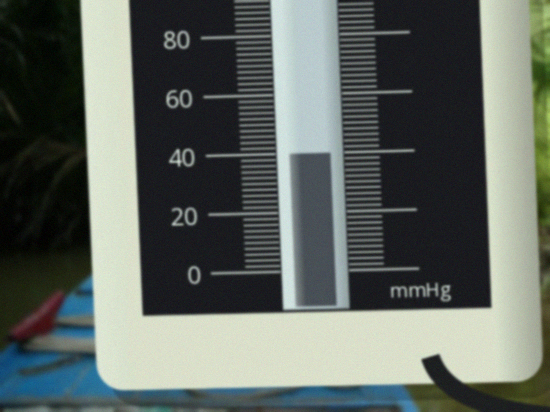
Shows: 40,mmHg
